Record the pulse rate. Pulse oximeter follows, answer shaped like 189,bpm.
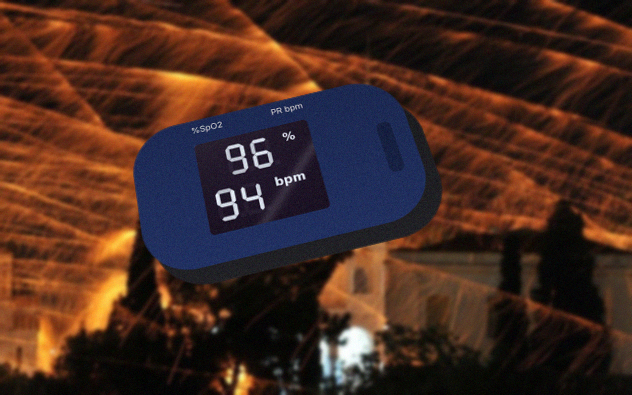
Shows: 94,bpm
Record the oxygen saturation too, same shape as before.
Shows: 96,%
